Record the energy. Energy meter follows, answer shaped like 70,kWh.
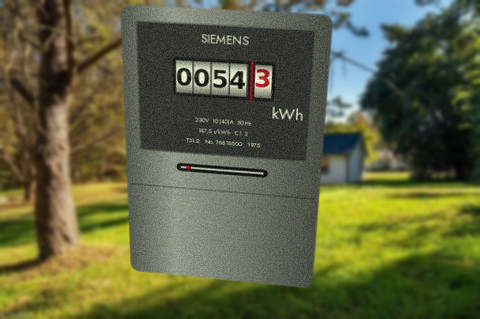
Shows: 54.3,kWh
